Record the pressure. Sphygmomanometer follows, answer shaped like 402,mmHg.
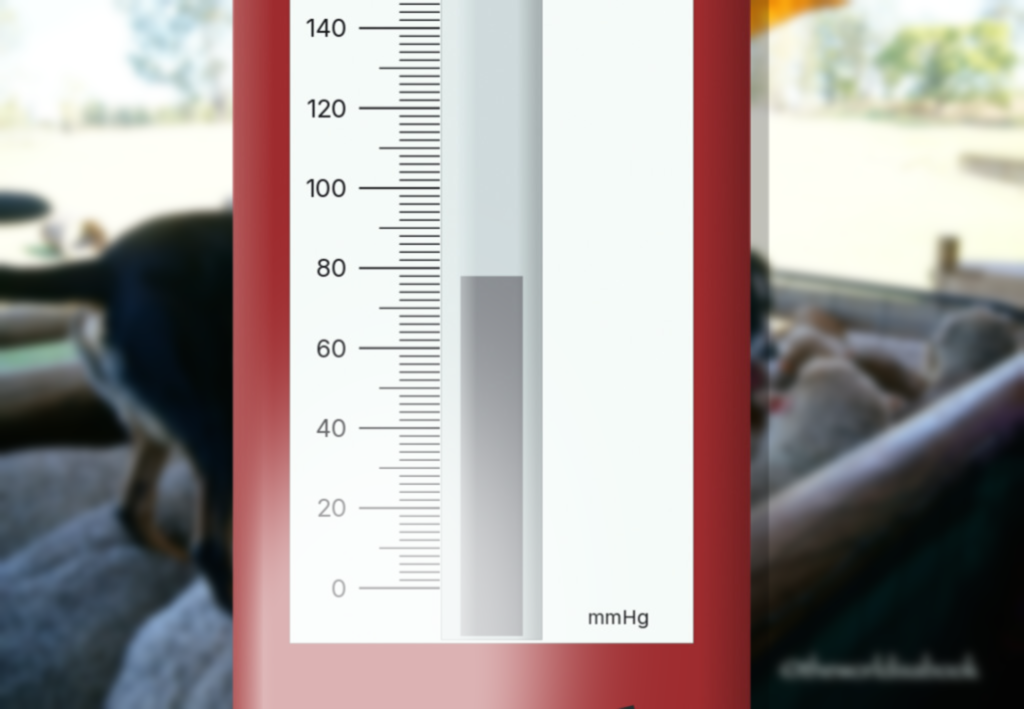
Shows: 78,mmHg
